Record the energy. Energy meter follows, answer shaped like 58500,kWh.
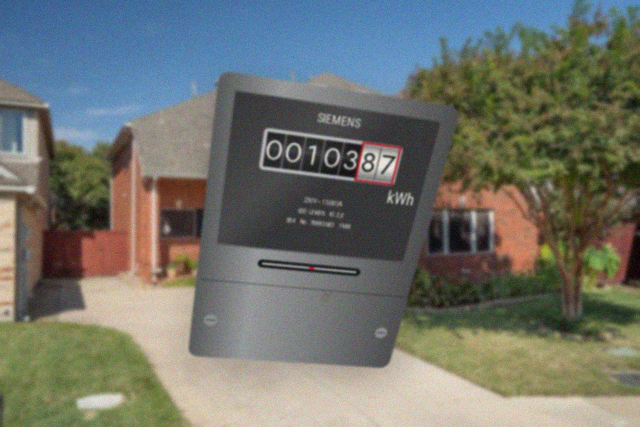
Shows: 103.87,kWh
